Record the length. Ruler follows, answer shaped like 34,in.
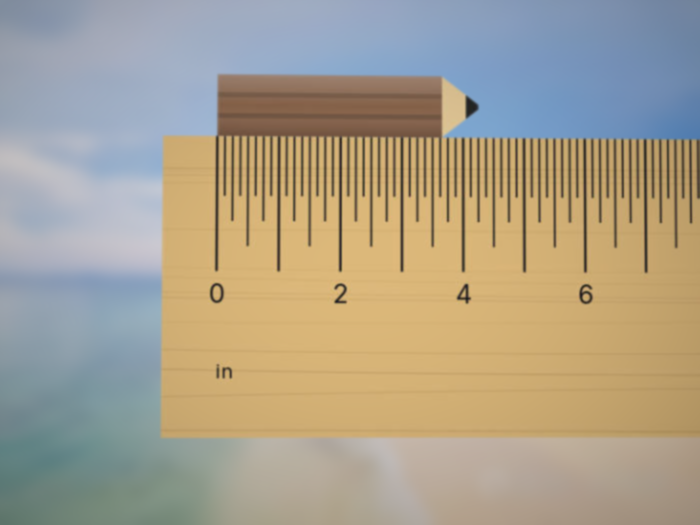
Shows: 4.25,in
